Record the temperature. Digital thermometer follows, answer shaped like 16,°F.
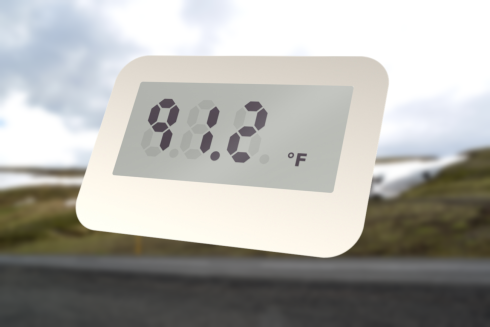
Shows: 91.2,°F
